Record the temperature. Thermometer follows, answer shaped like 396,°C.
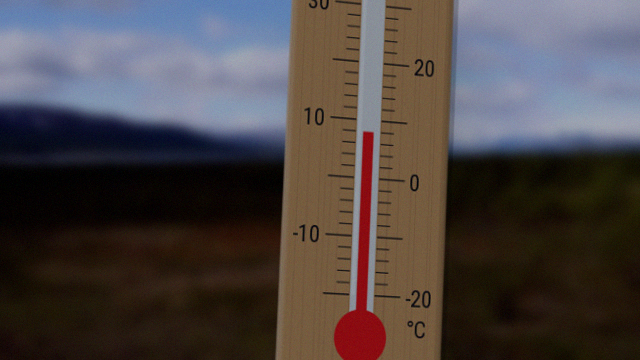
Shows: 8,°C
